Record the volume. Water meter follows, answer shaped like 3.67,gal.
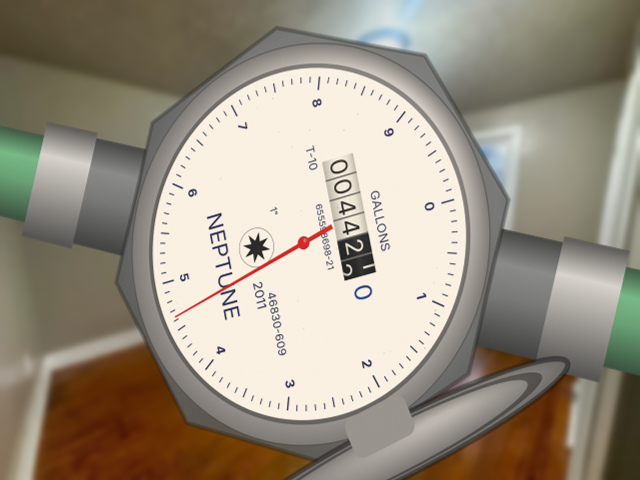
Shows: 44214.6,gal
